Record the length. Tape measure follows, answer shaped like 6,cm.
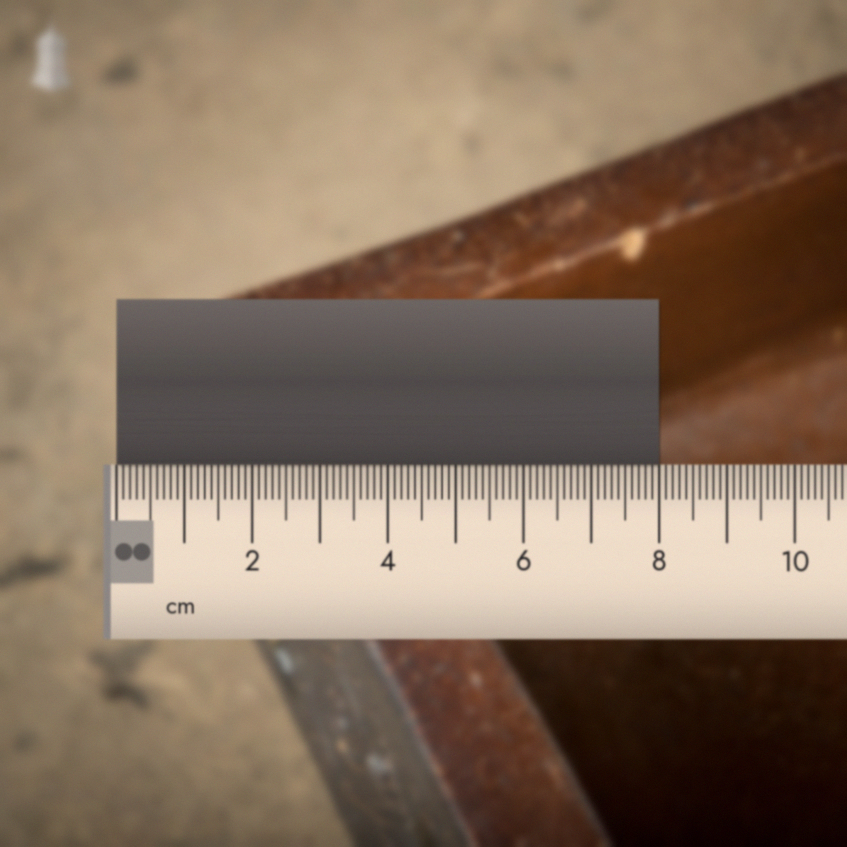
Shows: 8,cm
